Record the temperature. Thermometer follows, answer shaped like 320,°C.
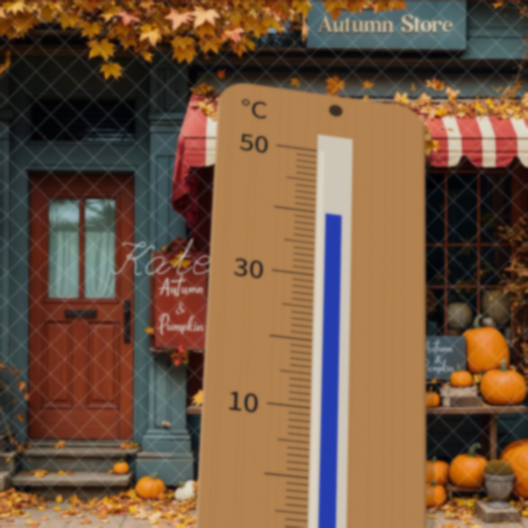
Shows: 40,°C
